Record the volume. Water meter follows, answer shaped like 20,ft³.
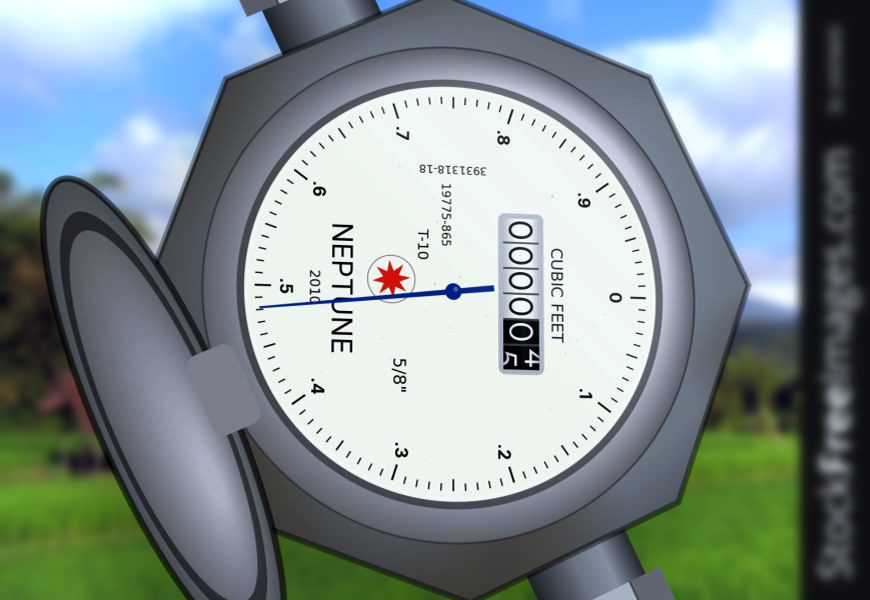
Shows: 4.48,ft³
